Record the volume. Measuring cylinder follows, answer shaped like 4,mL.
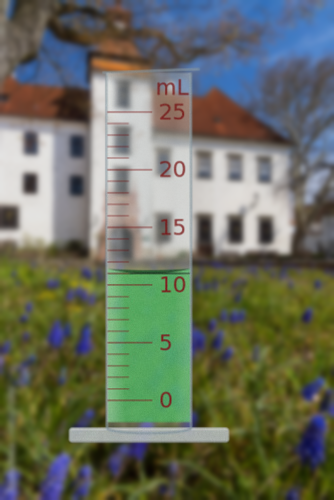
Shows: 11,mL
